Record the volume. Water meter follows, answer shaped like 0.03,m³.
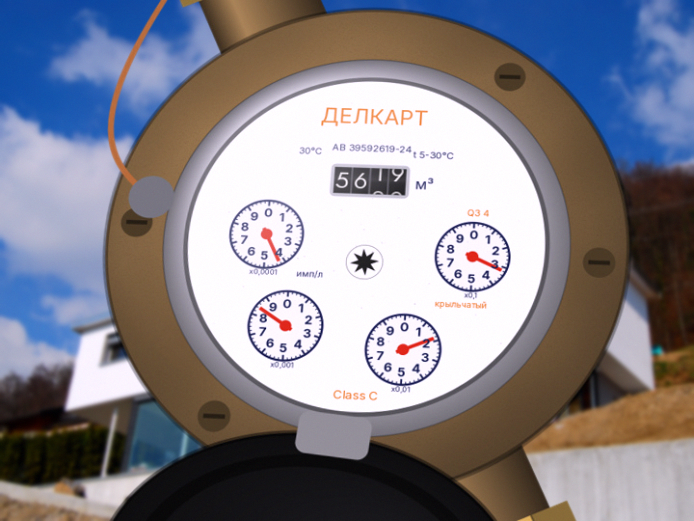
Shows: 5619.3184,m³
